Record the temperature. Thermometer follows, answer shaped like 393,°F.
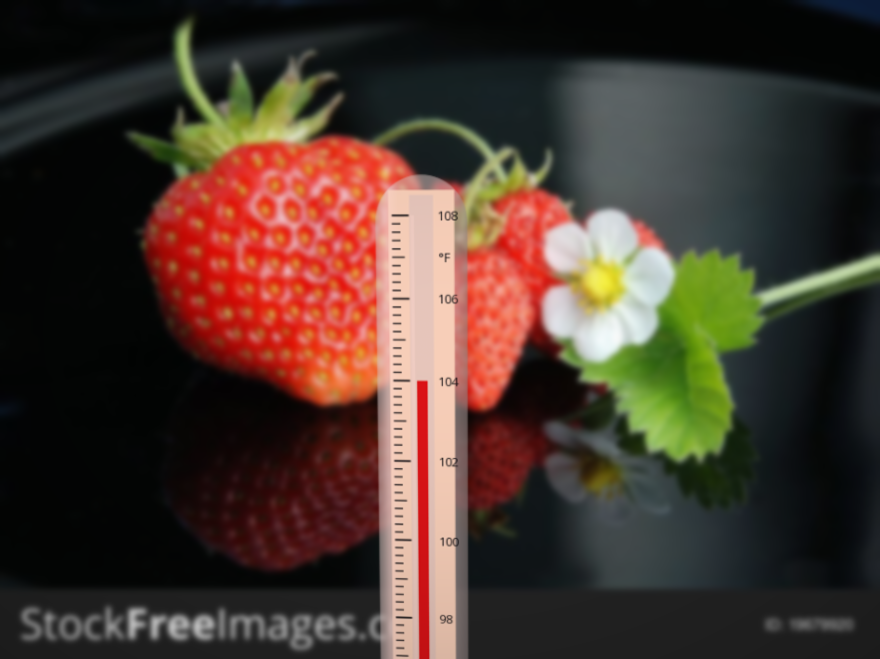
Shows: 104,°F
